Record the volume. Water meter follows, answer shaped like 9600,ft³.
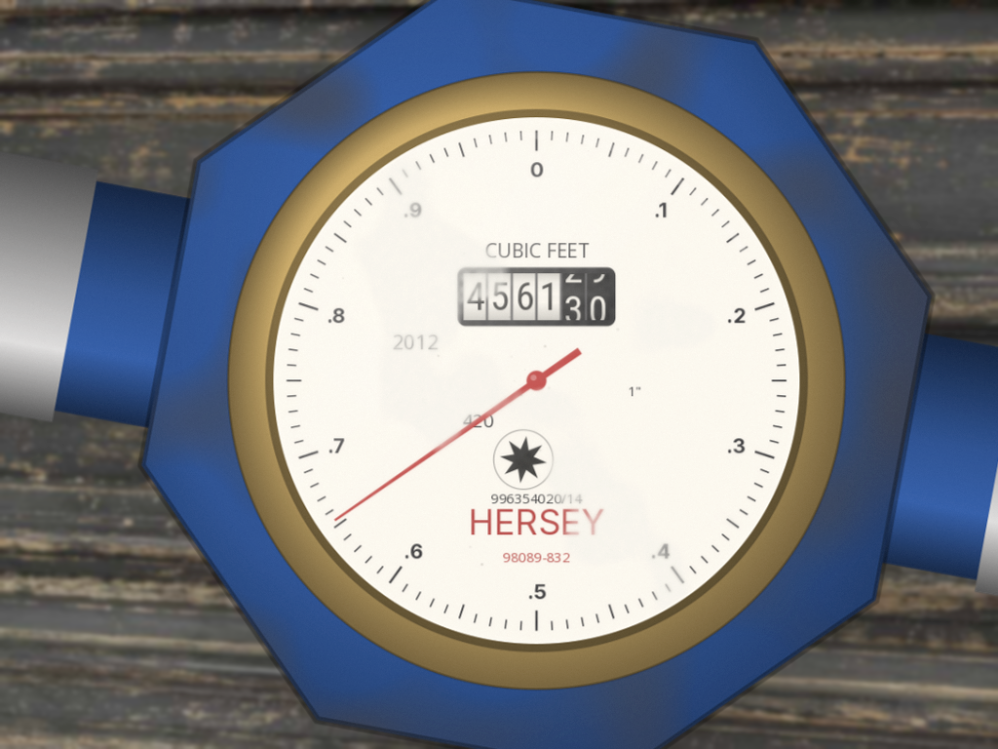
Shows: 456129.65,ft³
